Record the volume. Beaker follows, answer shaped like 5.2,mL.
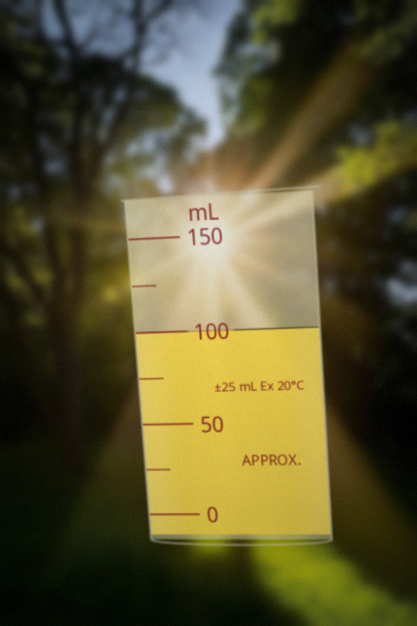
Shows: 100,mL
